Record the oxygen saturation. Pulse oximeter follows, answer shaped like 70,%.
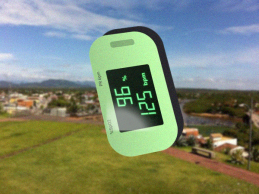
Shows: 96,%
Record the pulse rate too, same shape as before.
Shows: 125,bpm
